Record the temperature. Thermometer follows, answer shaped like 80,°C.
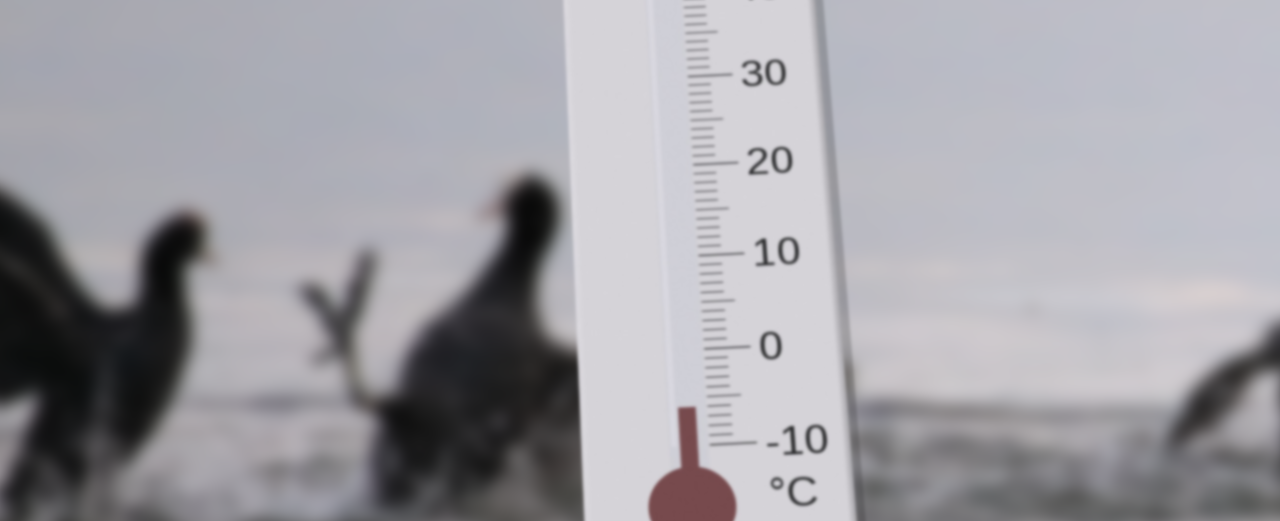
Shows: -6,°C
